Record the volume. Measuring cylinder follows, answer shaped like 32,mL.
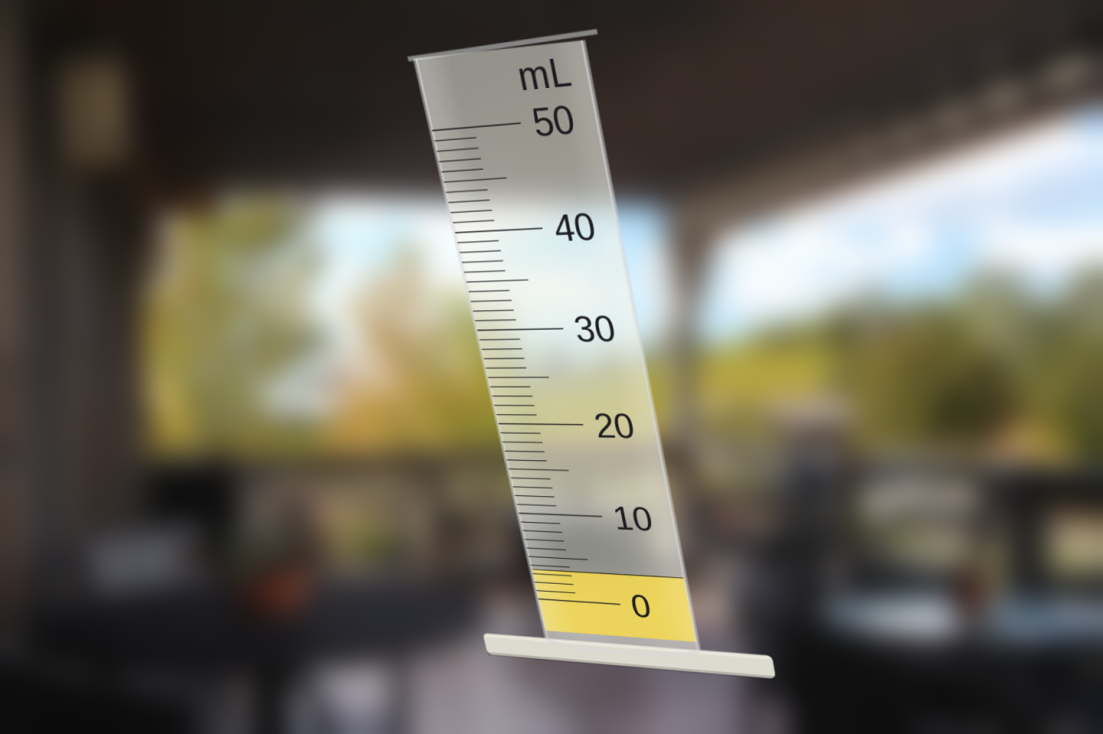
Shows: 3.5,mL
